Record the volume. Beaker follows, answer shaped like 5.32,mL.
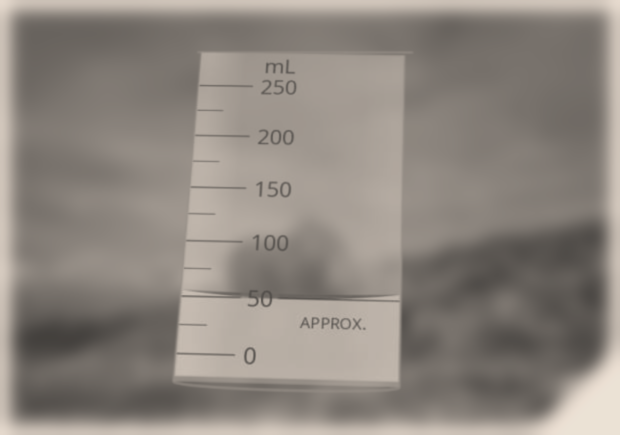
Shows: 50,mL
